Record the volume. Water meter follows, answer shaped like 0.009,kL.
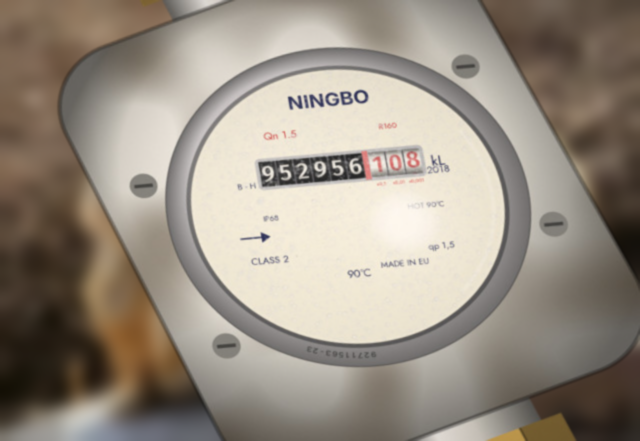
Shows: 952956.108,kL
